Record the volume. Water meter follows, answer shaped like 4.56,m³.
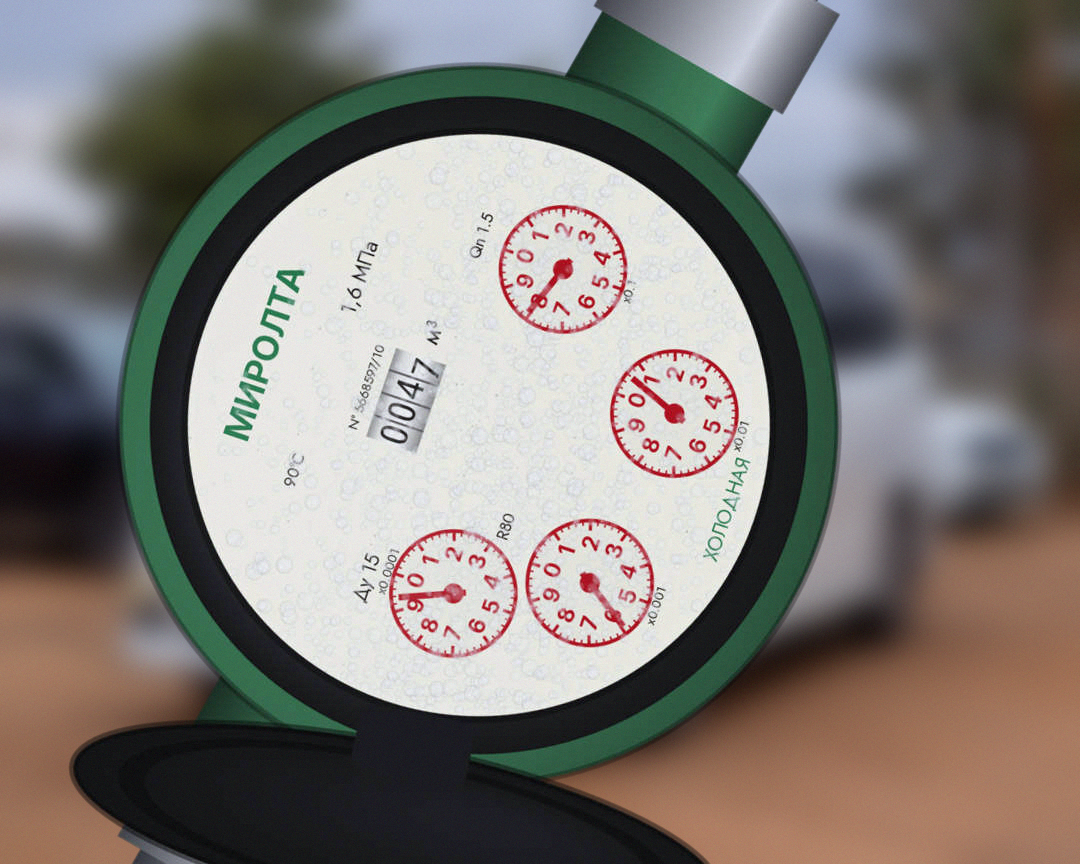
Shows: 46.8059,m³
